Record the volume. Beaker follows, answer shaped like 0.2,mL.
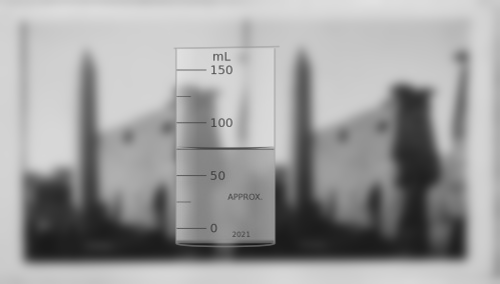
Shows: 75,mL
